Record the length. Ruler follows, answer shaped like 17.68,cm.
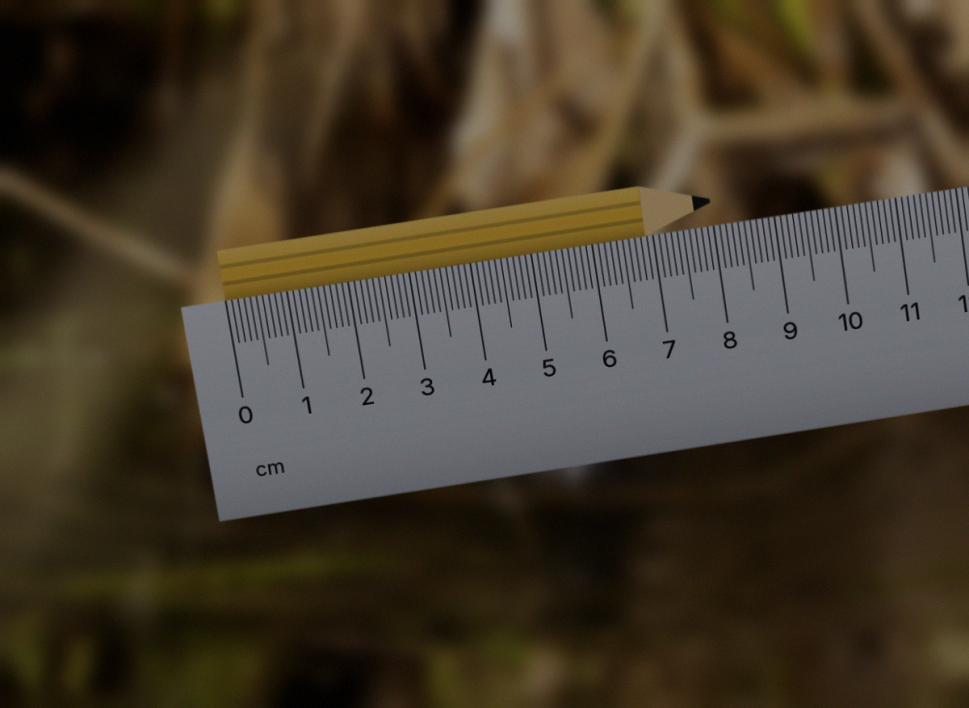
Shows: 8,cm
